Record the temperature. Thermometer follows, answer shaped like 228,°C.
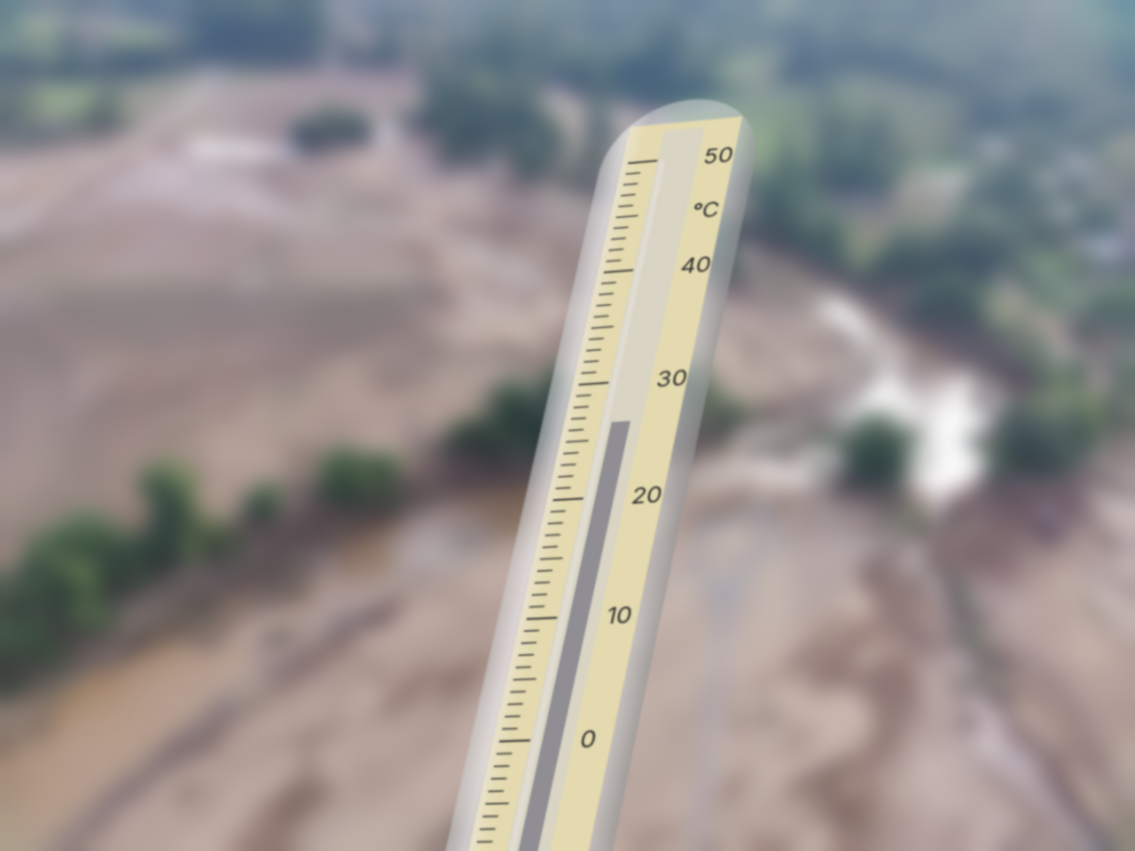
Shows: 26.5,°C
